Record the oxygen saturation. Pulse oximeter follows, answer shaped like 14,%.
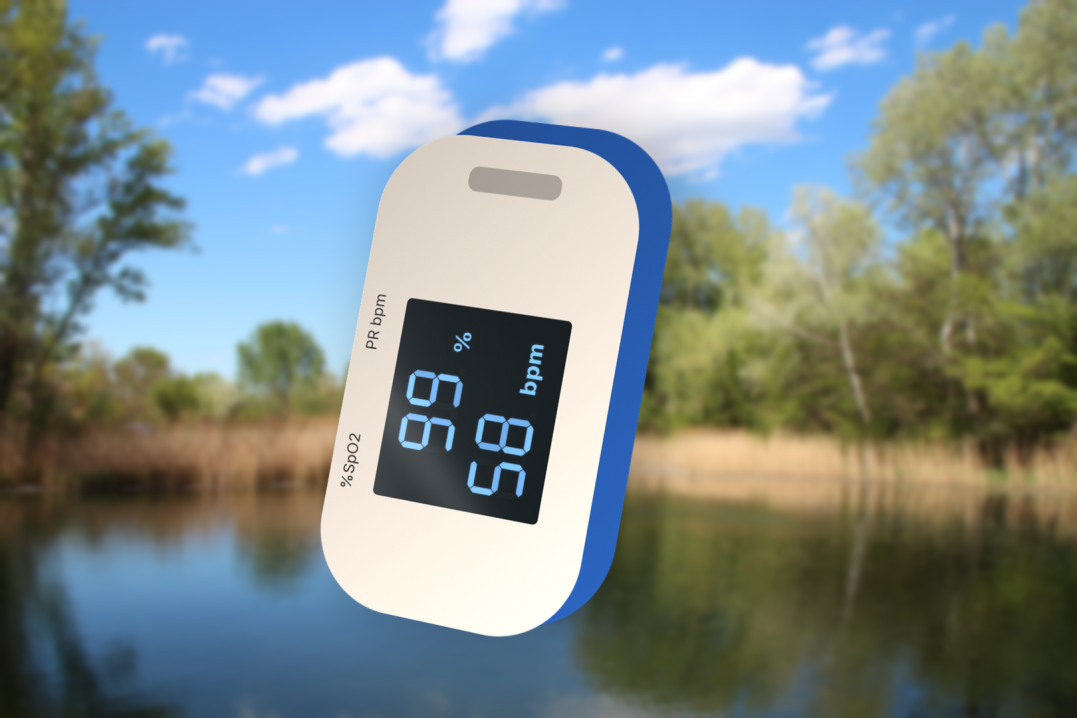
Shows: 99,%
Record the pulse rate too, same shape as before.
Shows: 58,bpm
